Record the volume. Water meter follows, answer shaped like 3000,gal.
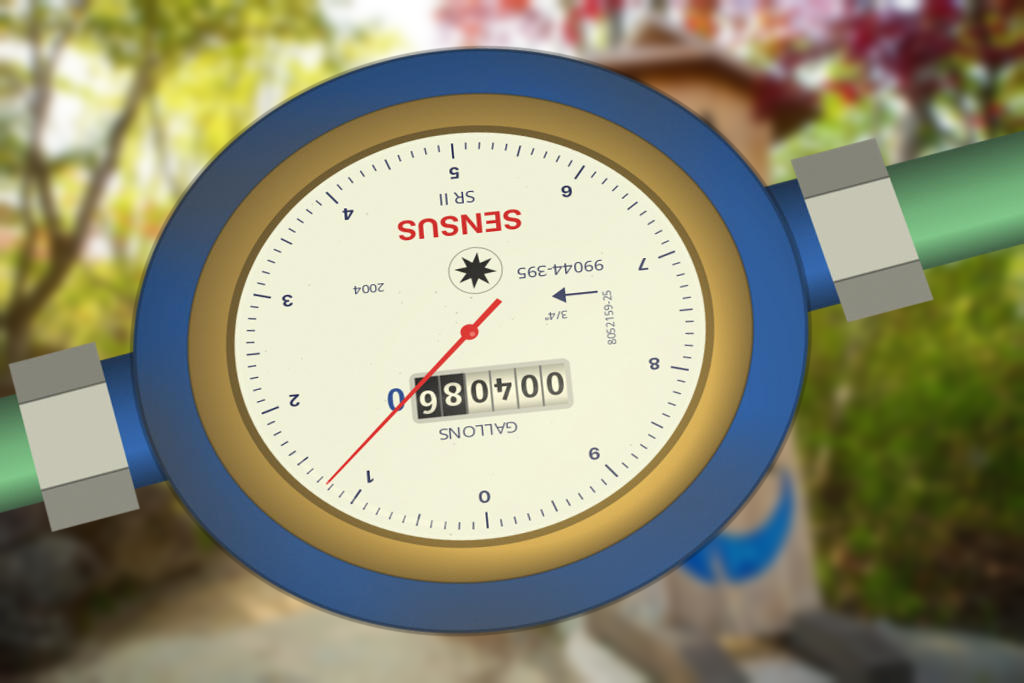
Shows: 40861.2,gal
